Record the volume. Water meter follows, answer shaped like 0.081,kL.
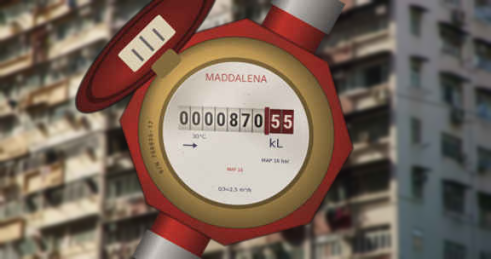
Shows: 870.55,kL
